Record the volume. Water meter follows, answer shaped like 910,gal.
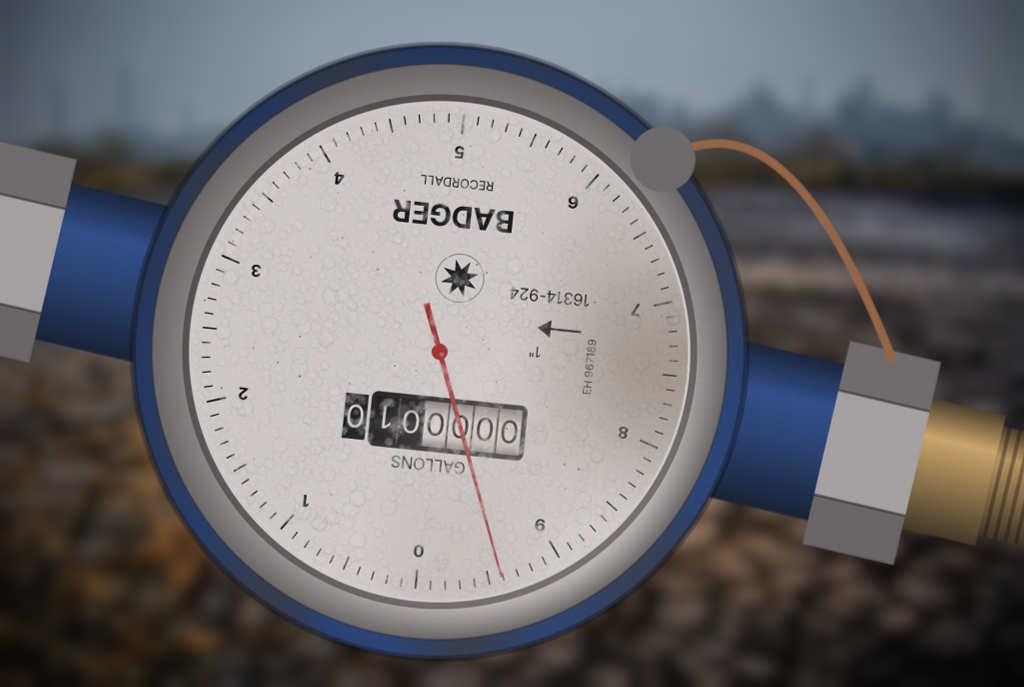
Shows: 9.4,gal
